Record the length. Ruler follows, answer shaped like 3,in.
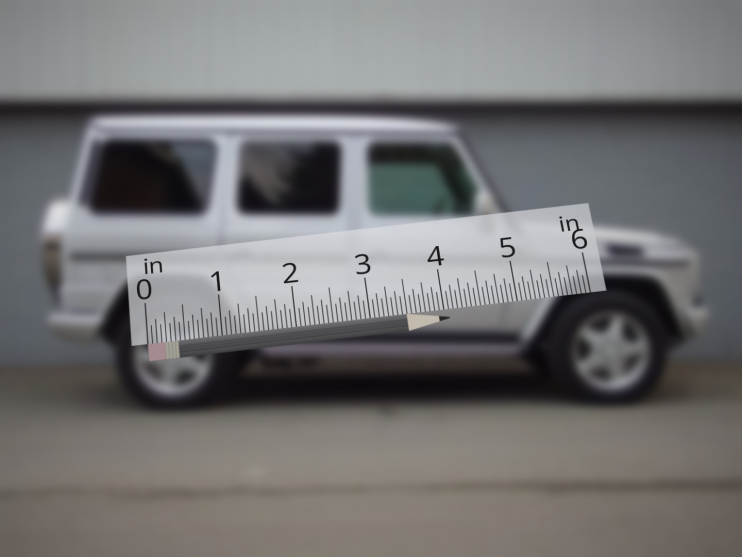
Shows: 4.0625,in
